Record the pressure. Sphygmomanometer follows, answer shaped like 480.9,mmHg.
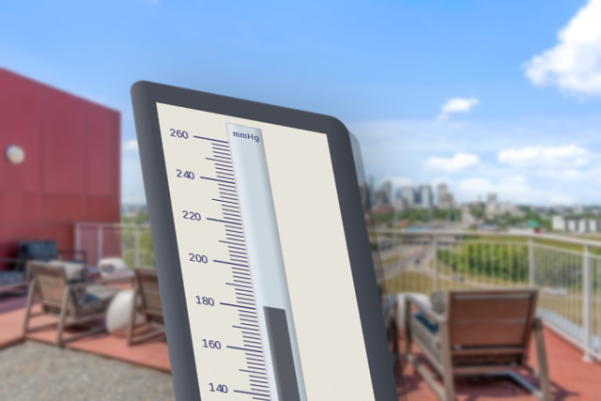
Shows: 182,mmHg
